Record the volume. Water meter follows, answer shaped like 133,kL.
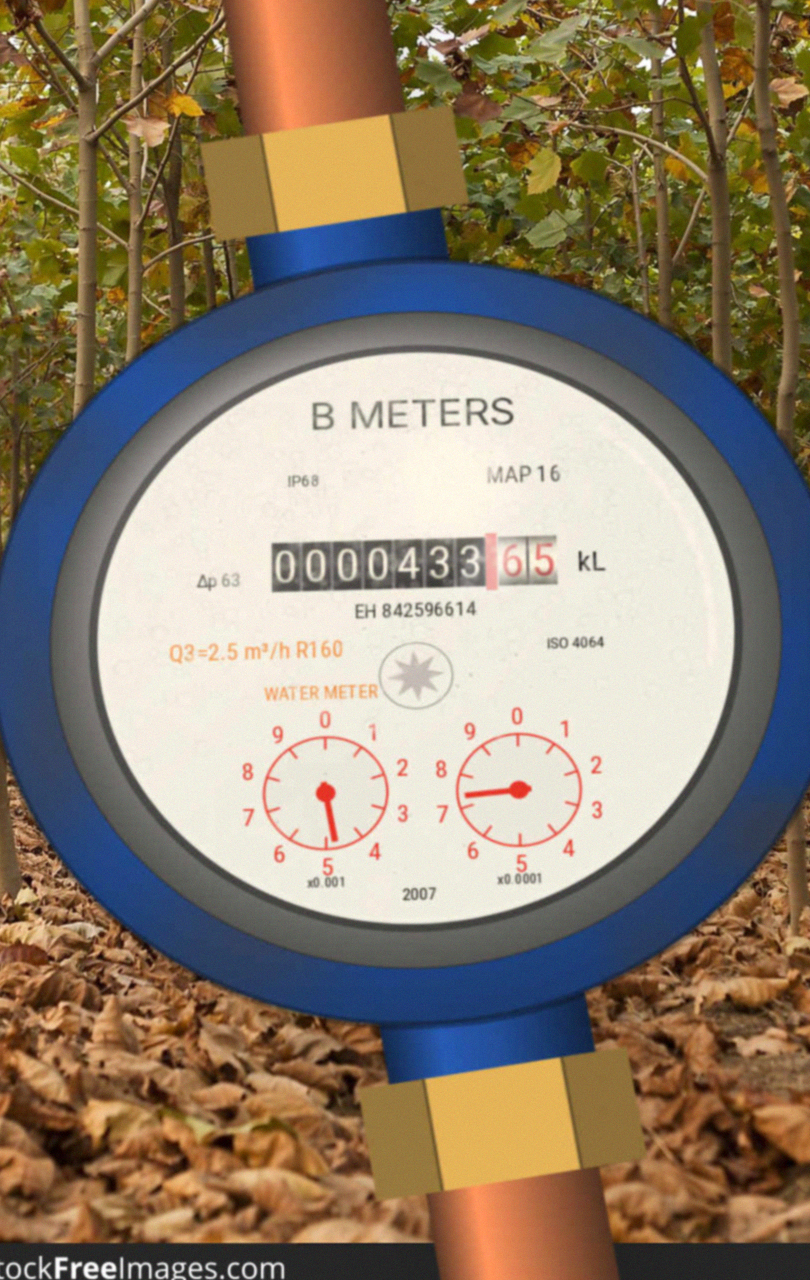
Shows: 433.6547,kL
